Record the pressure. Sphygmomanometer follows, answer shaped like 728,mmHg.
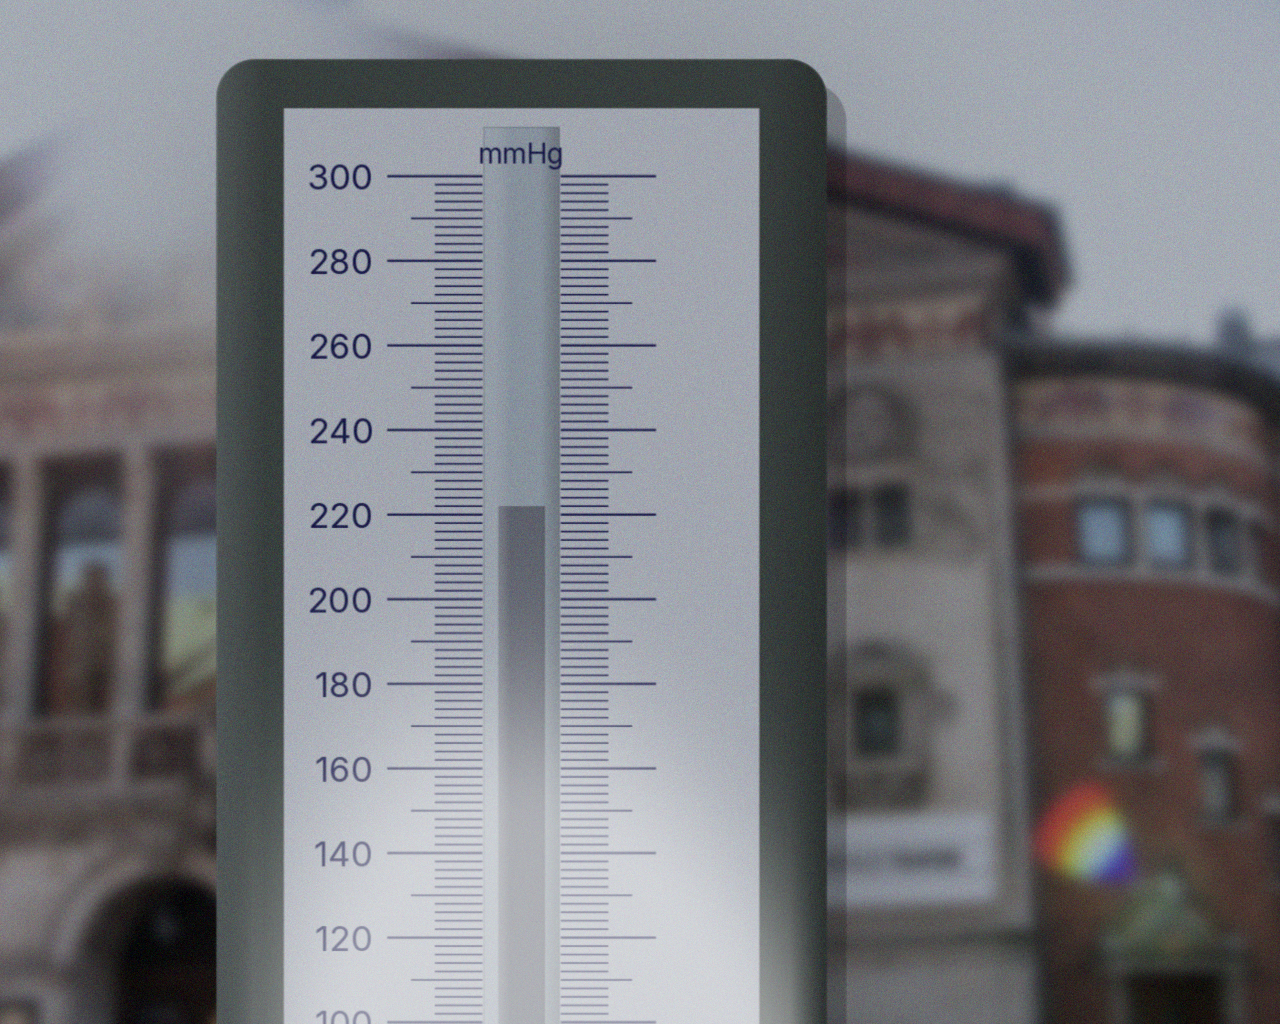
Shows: 222,mmHg
